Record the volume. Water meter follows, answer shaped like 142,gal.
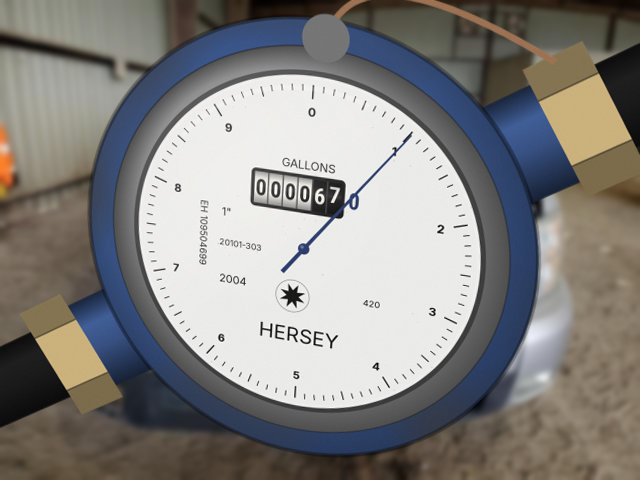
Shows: 671.0,gal
